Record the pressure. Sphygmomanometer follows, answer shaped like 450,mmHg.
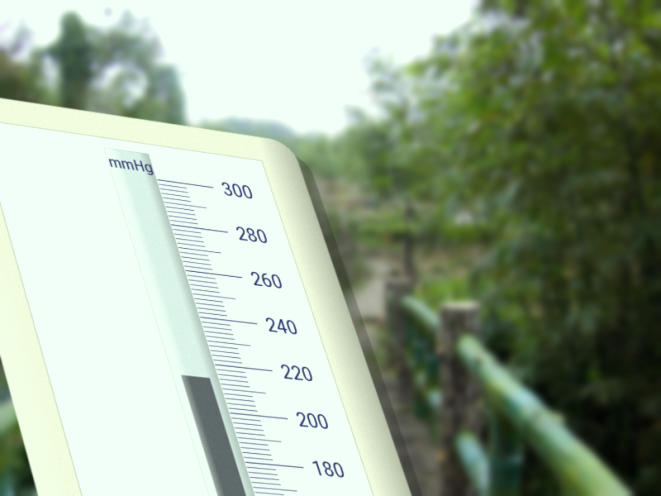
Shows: 214,mmHg
